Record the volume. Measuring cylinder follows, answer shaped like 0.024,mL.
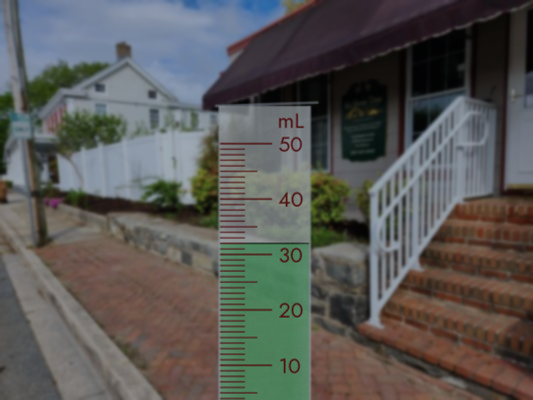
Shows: 32,mL
